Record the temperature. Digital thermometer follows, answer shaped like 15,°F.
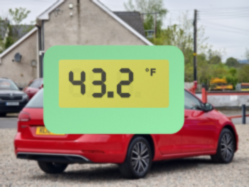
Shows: 43.2,°F
